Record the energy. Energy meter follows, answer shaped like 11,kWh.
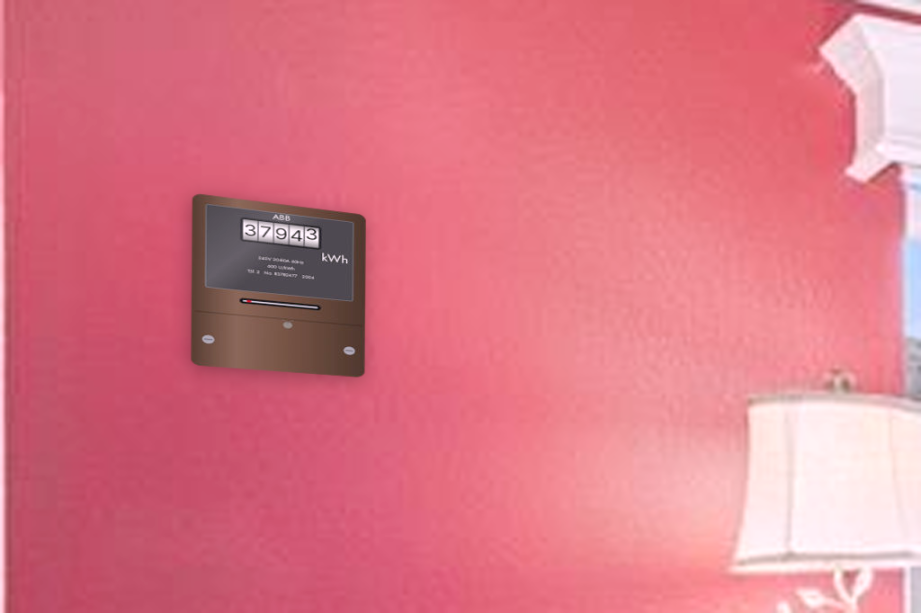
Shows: 37943,kWh
